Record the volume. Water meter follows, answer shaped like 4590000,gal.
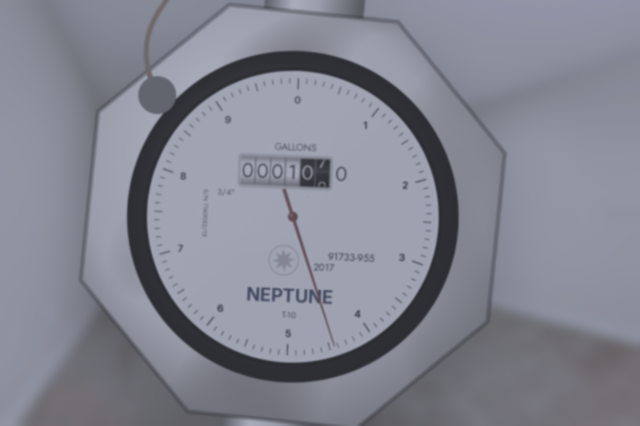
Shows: 1074.4,gal
